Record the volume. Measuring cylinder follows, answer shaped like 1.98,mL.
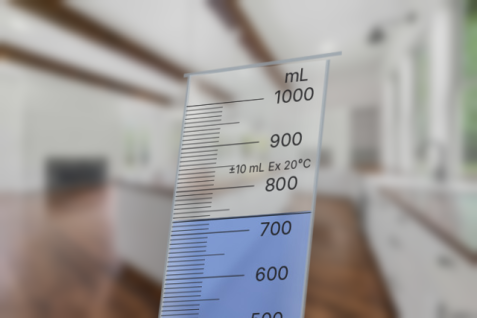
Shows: 730,mL
